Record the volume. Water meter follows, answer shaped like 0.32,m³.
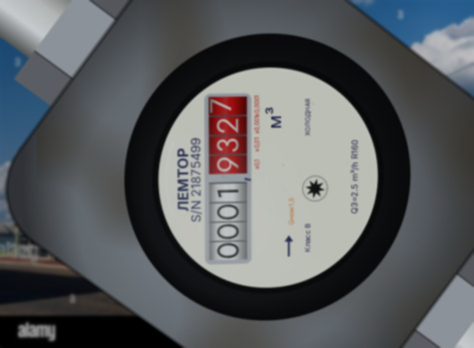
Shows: 1.9327,m³
